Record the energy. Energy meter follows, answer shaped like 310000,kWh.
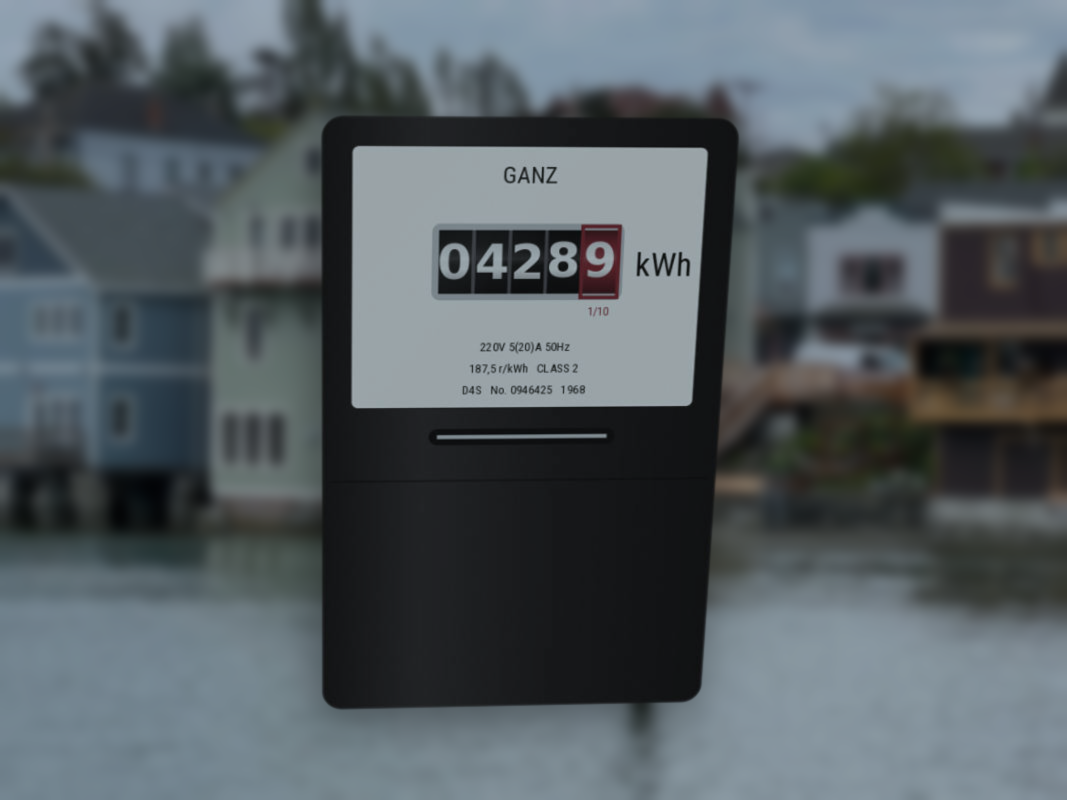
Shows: 428.9,kWh
